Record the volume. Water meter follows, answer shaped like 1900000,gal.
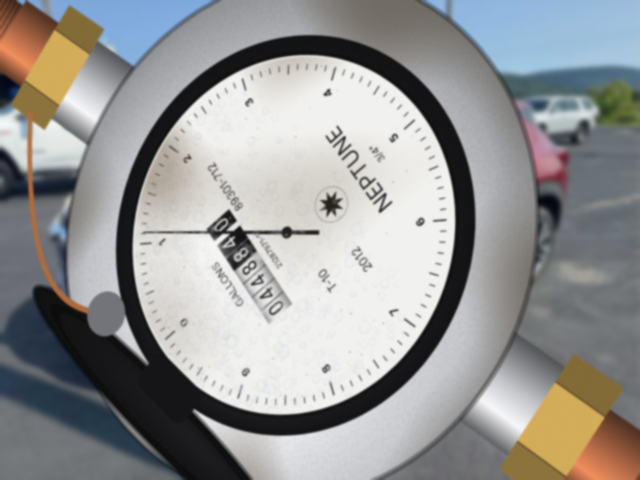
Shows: 448841.1,gal
